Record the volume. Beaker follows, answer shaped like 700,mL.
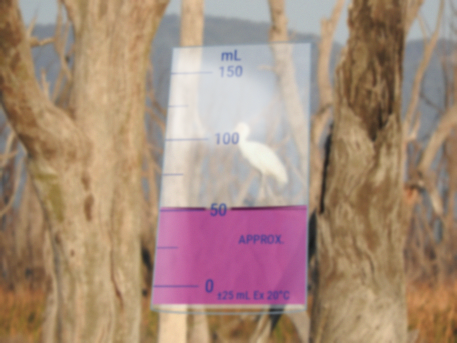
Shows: 50,mL
